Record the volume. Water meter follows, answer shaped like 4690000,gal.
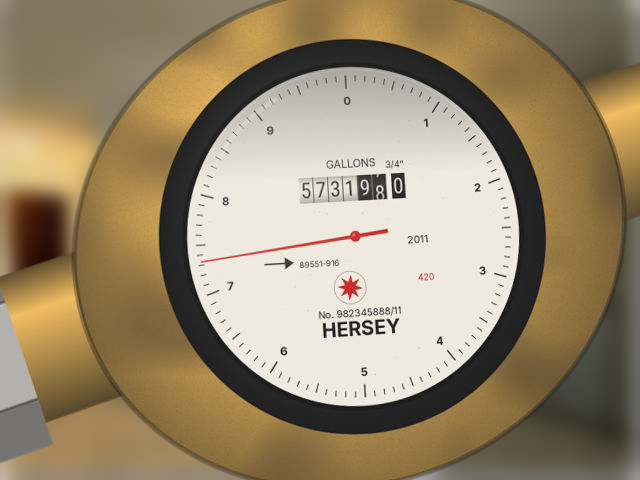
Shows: 5731977.3,gal
